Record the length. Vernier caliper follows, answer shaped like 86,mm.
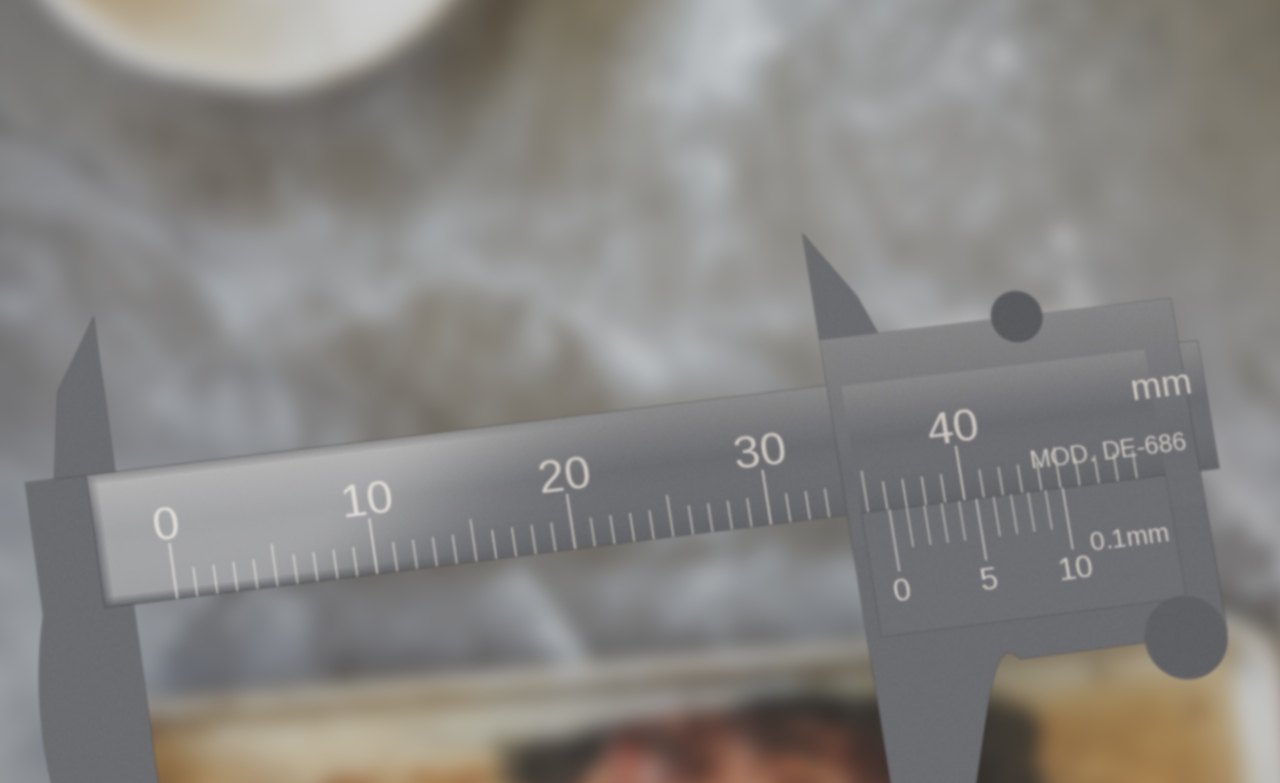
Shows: 36.1,mm
